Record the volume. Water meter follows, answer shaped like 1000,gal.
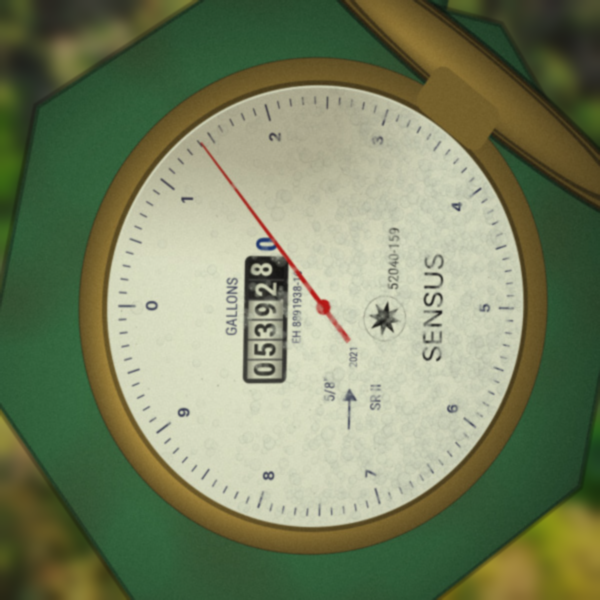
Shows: 539281.4,gal
